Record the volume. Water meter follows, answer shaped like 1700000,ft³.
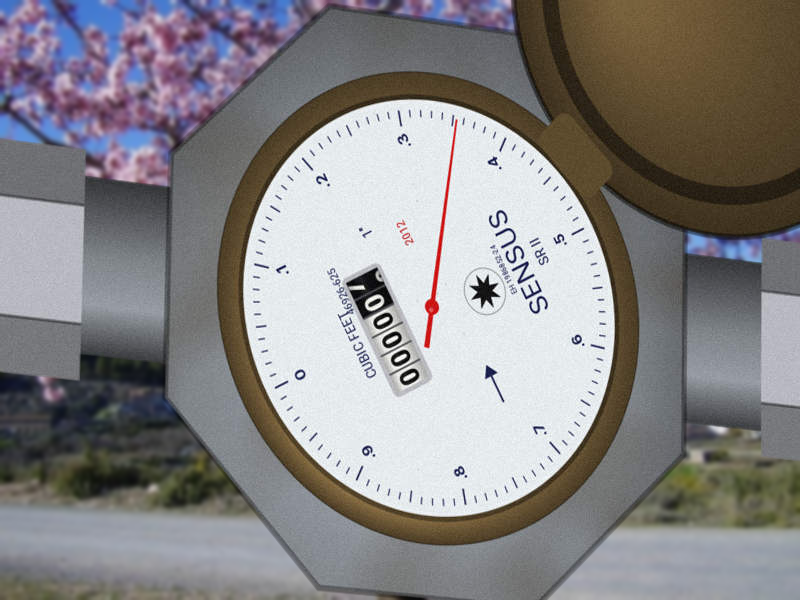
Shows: 7.35,ft³
